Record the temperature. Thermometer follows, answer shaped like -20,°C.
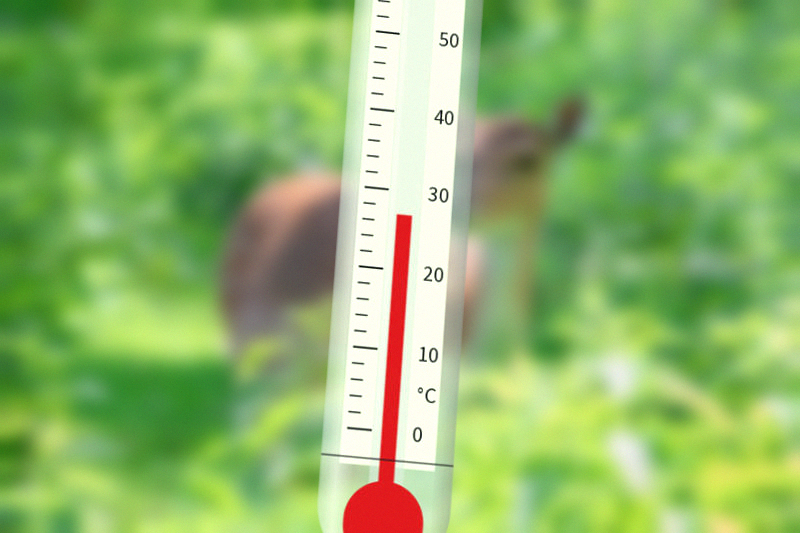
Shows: 27,°C
